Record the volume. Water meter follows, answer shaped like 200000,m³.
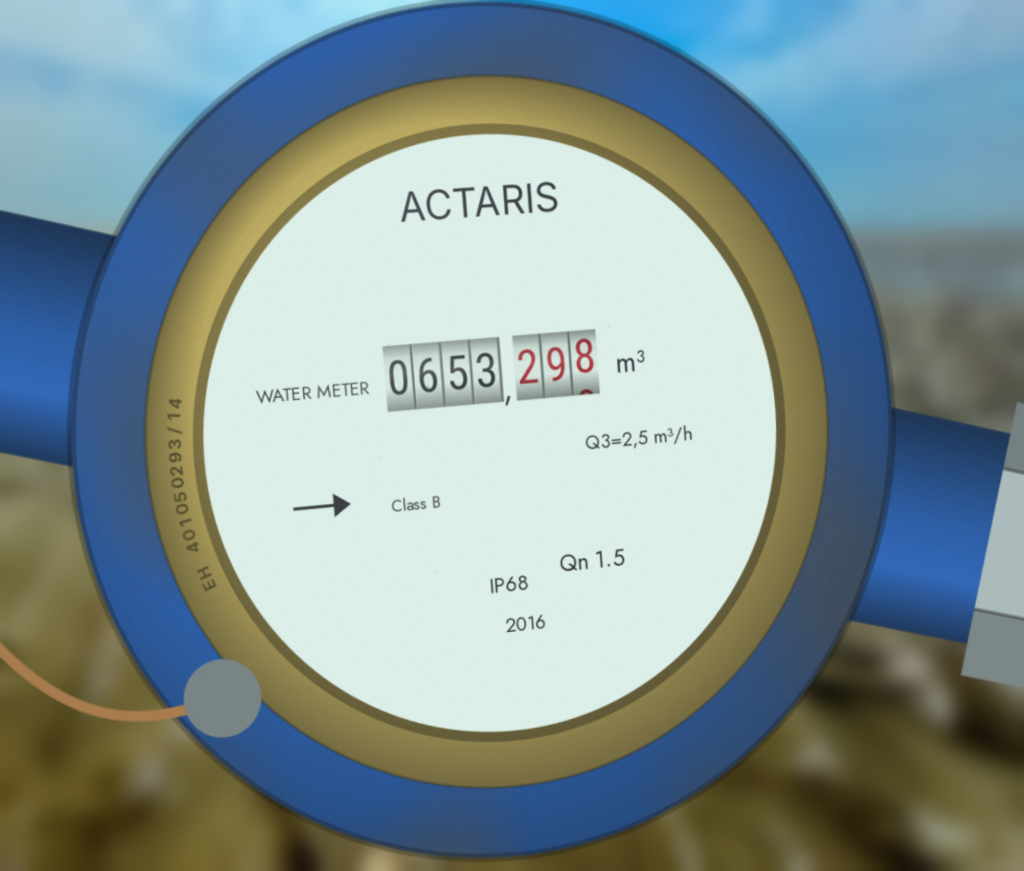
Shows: 653.298,m³
